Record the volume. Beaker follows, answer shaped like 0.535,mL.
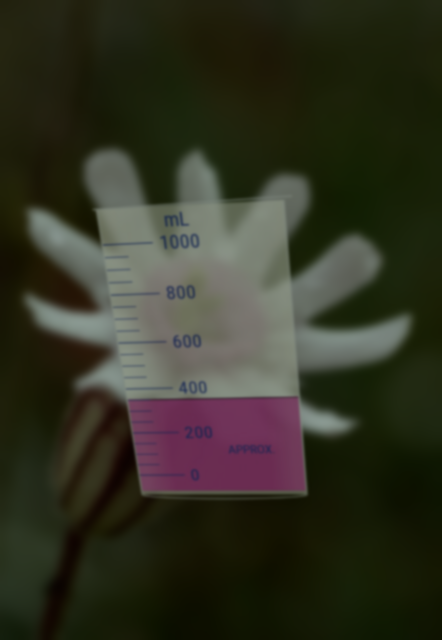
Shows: 350,mL
